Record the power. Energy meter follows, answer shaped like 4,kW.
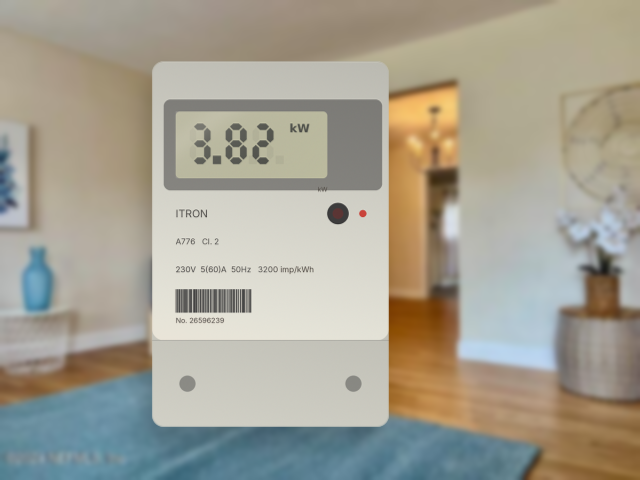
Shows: 3.82,kW
